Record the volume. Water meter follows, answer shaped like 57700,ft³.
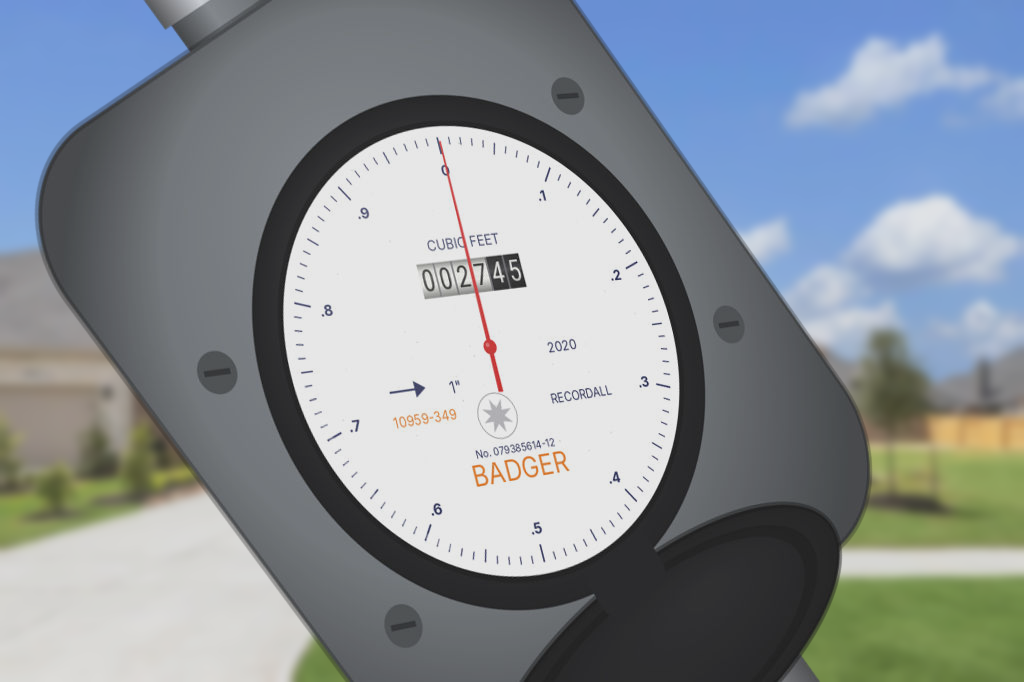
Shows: 2745.00,ft³
